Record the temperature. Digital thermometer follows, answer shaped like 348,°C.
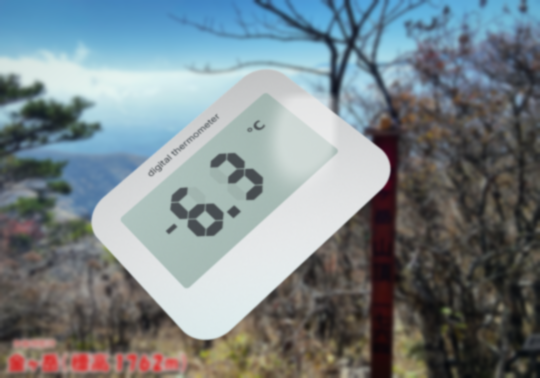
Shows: -6.3,°C
